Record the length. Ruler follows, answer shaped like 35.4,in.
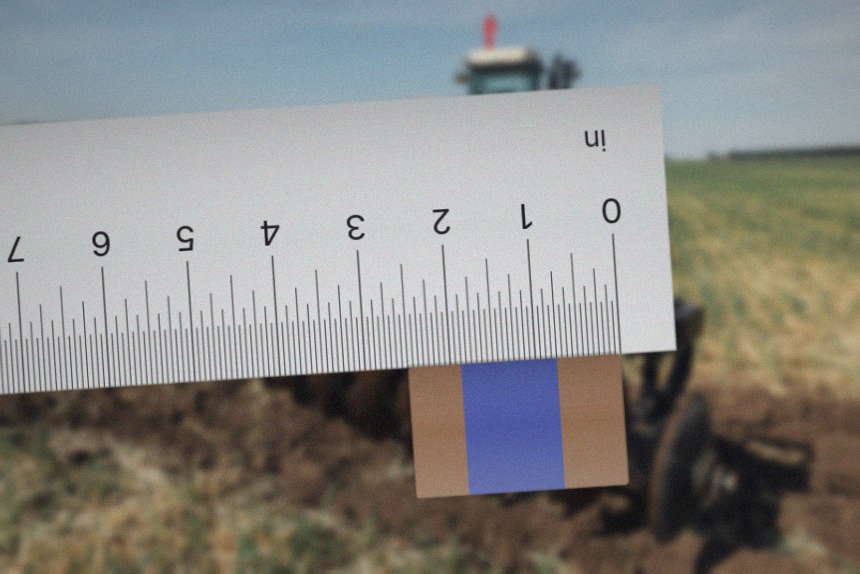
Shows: 2.5,in
